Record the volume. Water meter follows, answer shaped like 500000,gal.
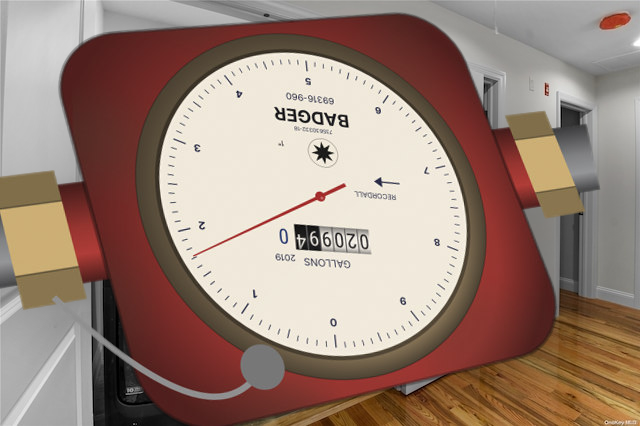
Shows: 209941.7,gal
